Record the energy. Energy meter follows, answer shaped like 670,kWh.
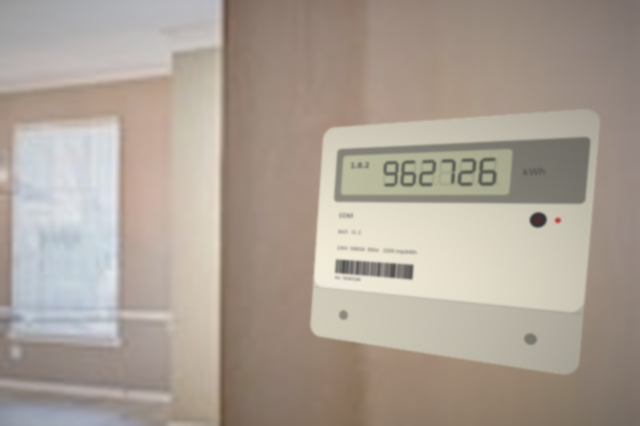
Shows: 962726,kWh
